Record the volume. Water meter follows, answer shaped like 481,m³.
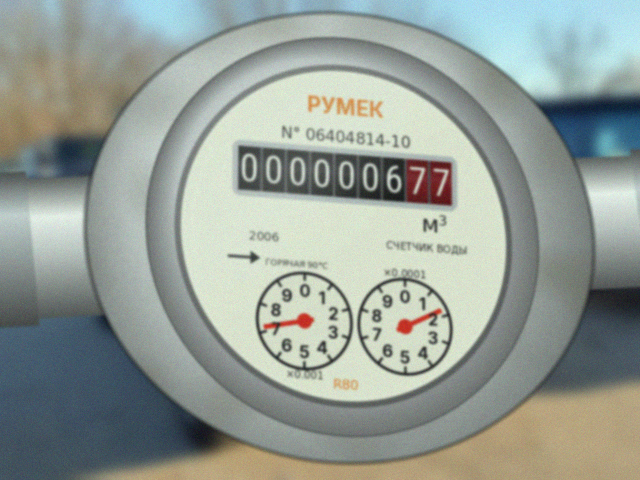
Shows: 6.7771,m³
